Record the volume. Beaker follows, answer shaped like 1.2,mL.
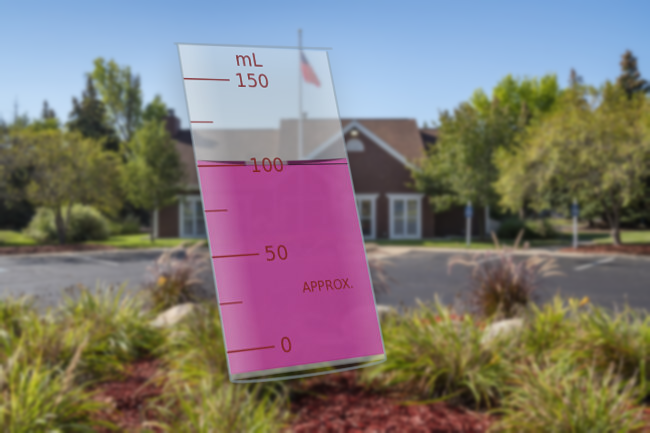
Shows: 100,mL
